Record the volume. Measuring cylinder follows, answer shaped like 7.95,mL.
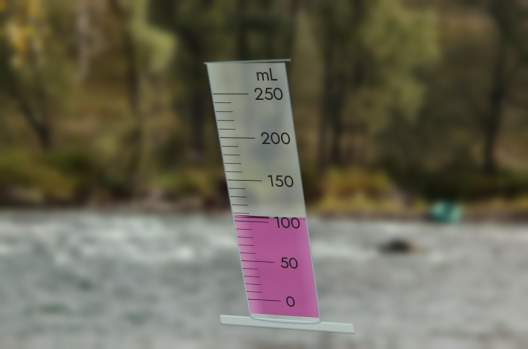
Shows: 105,mL
